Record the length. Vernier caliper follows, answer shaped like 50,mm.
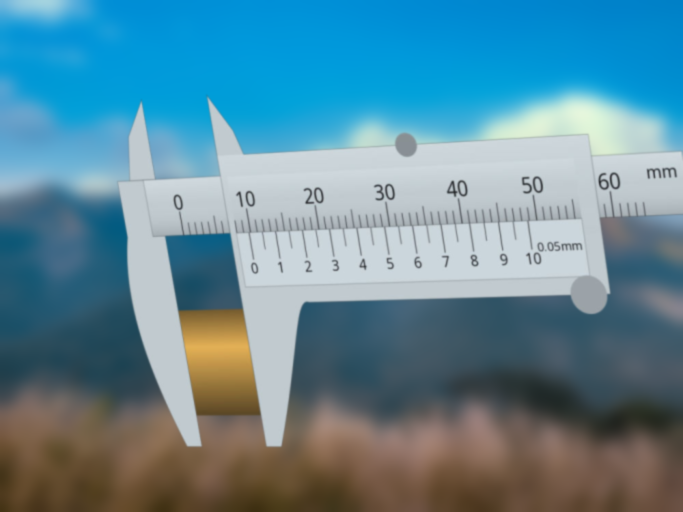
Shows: 9.8,mm
